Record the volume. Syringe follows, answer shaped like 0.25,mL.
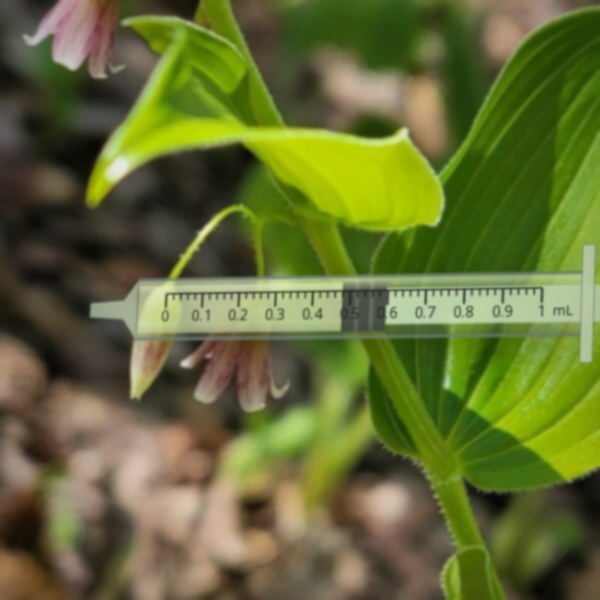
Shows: 0.48,mL
